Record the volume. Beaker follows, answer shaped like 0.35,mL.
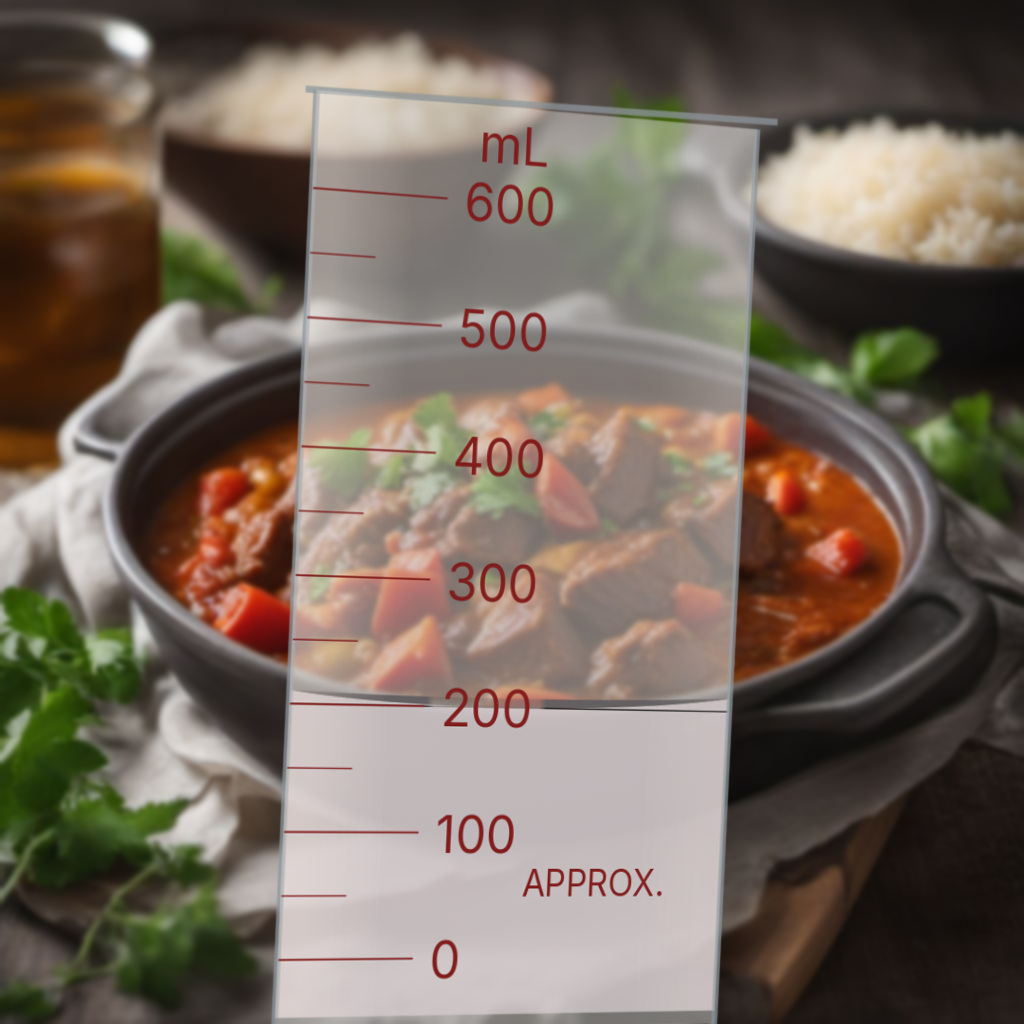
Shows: 200,mL
